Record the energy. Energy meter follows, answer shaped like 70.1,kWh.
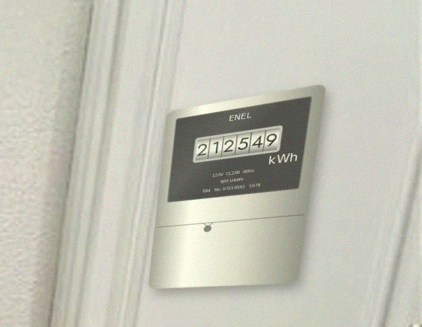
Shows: 212549,kWh
